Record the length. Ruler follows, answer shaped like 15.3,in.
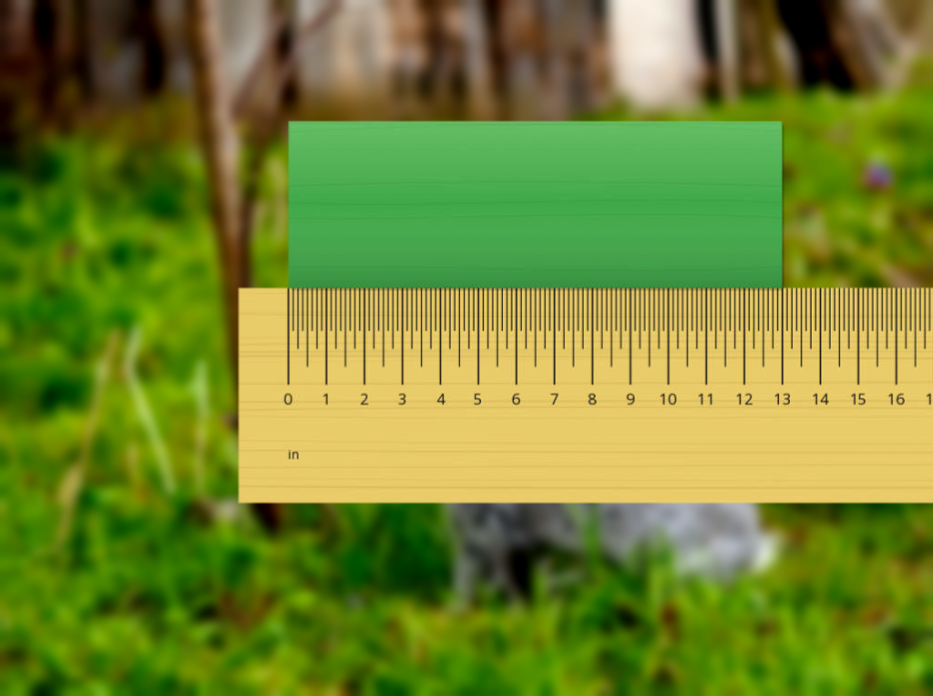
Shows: 13,in
